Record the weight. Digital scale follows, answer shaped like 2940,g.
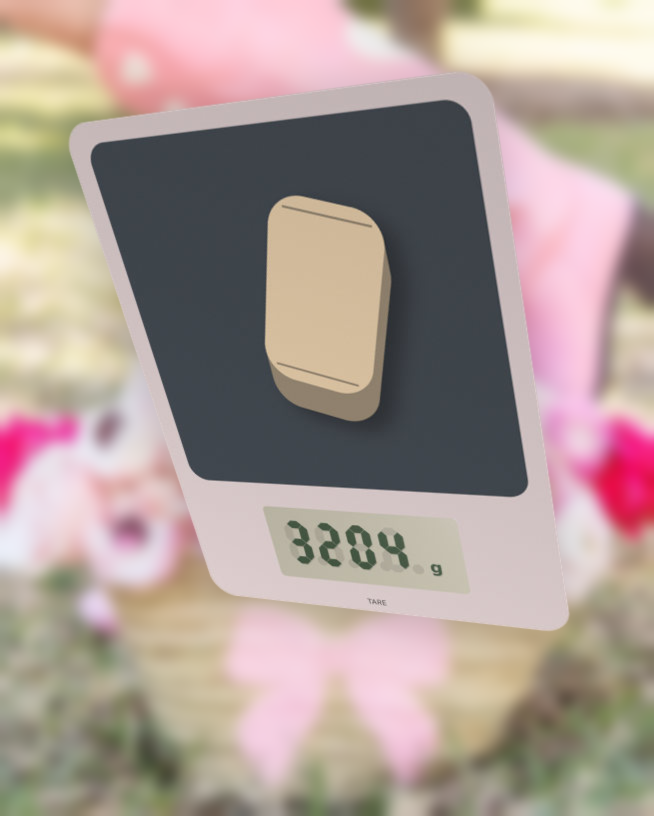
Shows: 3204,g
